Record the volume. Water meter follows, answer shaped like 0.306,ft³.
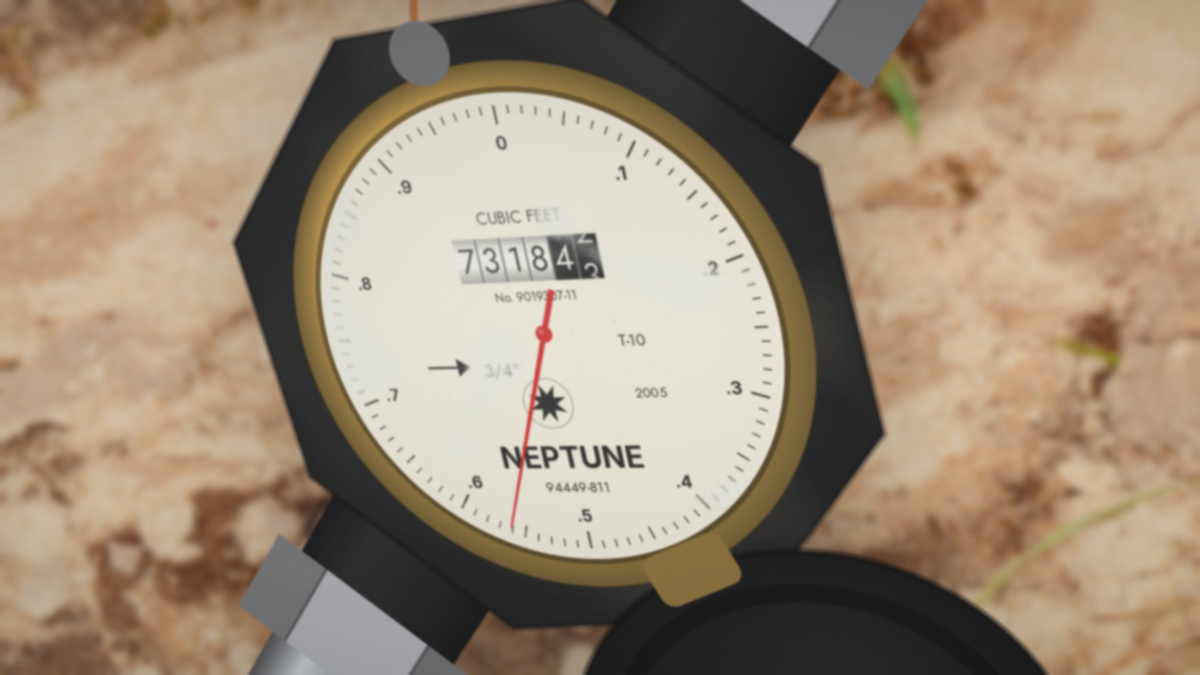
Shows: 731842.56,ft³
